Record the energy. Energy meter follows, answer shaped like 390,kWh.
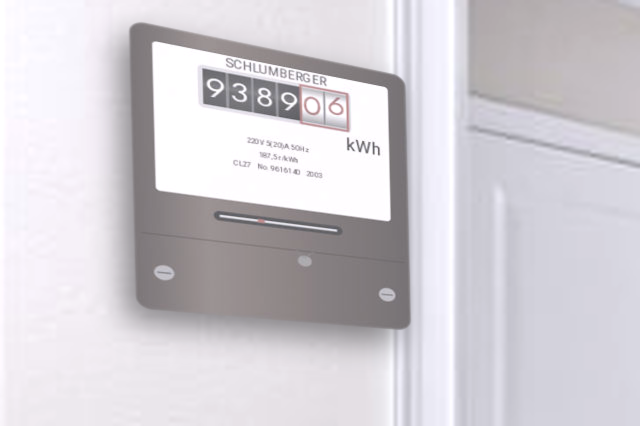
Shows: 9389.06,kWh
